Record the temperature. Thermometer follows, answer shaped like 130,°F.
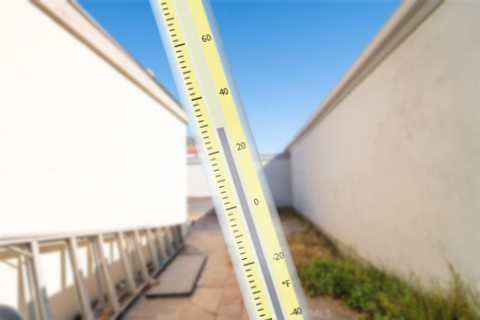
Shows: 28,°F
